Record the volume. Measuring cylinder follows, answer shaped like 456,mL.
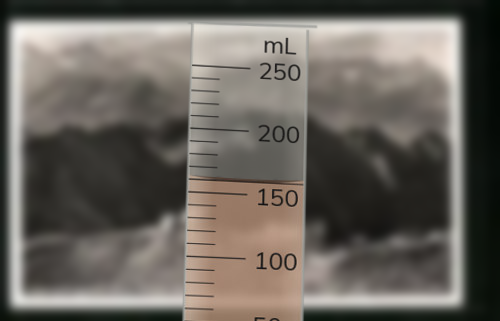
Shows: 160,mL
